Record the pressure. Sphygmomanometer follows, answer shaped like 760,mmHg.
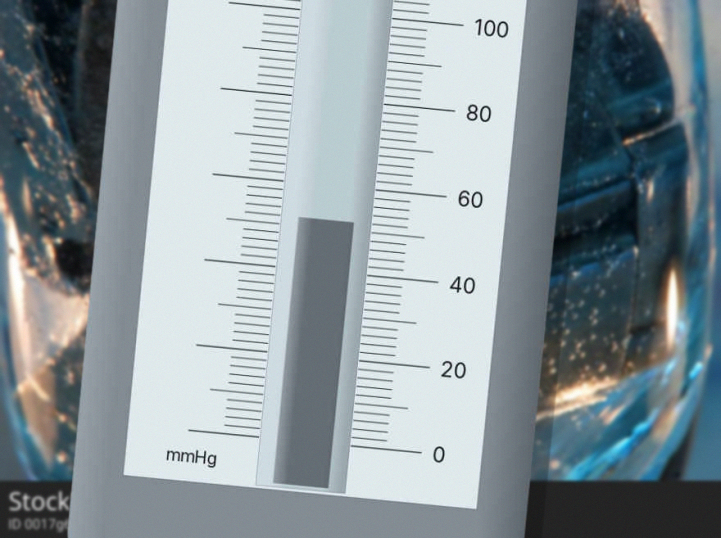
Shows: 52,mmHg
